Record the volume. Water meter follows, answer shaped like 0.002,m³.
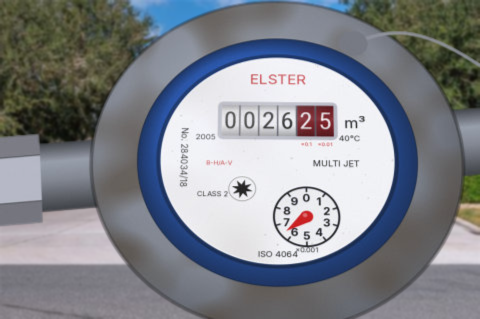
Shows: 26.256,m³
